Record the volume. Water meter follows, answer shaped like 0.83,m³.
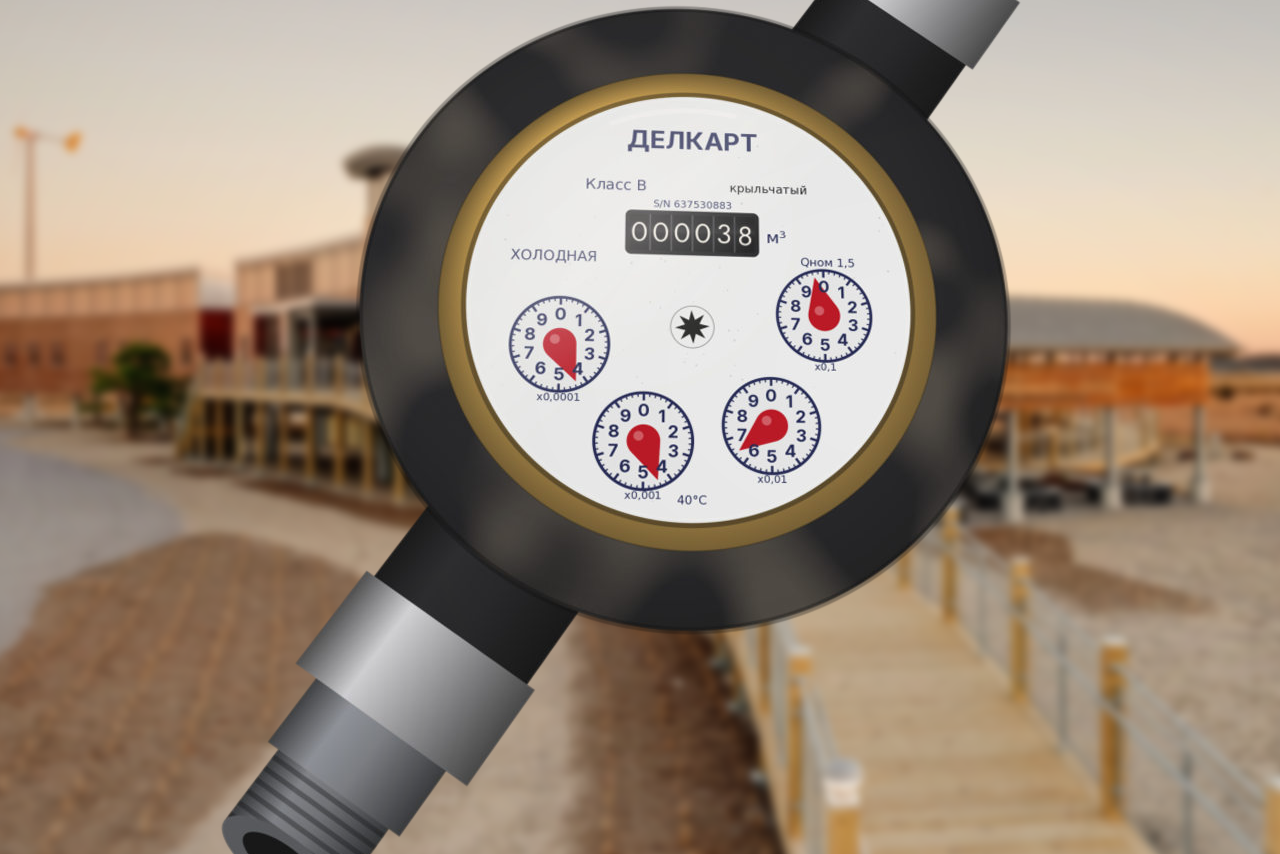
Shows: 37.9644,m³
